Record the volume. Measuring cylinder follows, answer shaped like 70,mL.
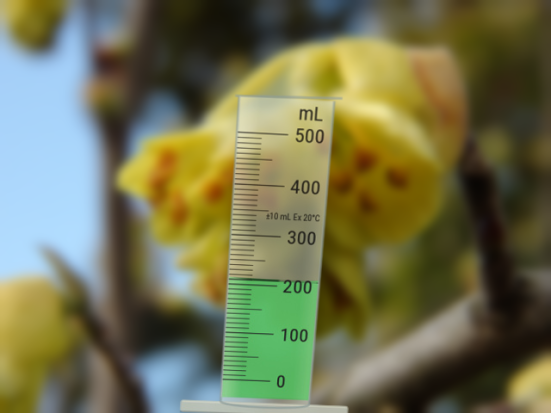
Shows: 210,mL
